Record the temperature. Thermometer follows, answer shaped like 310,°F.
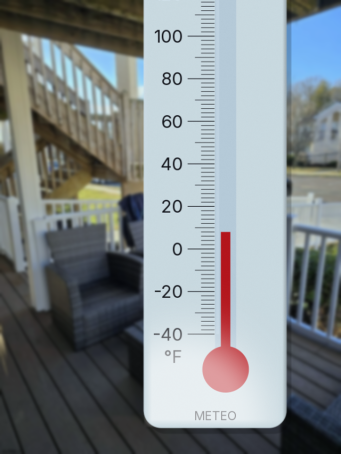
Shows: 8,°F
